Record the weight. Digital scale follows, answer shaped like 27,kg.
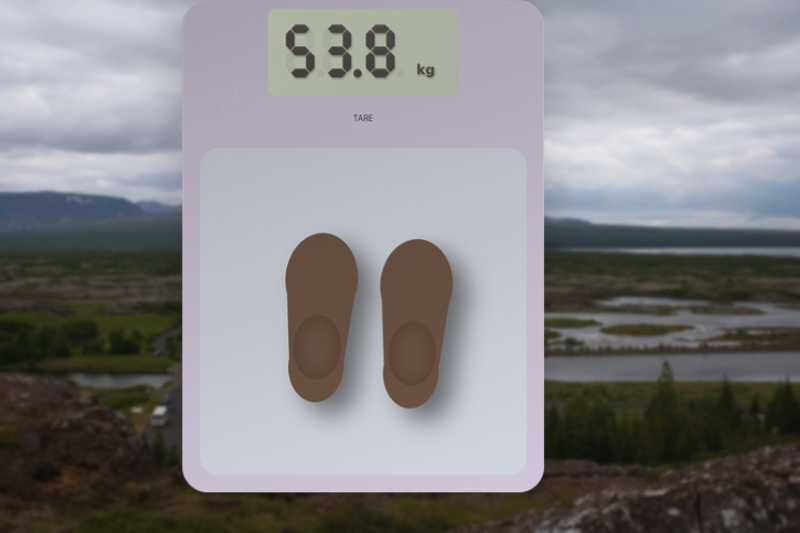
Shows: 53.8,kg
